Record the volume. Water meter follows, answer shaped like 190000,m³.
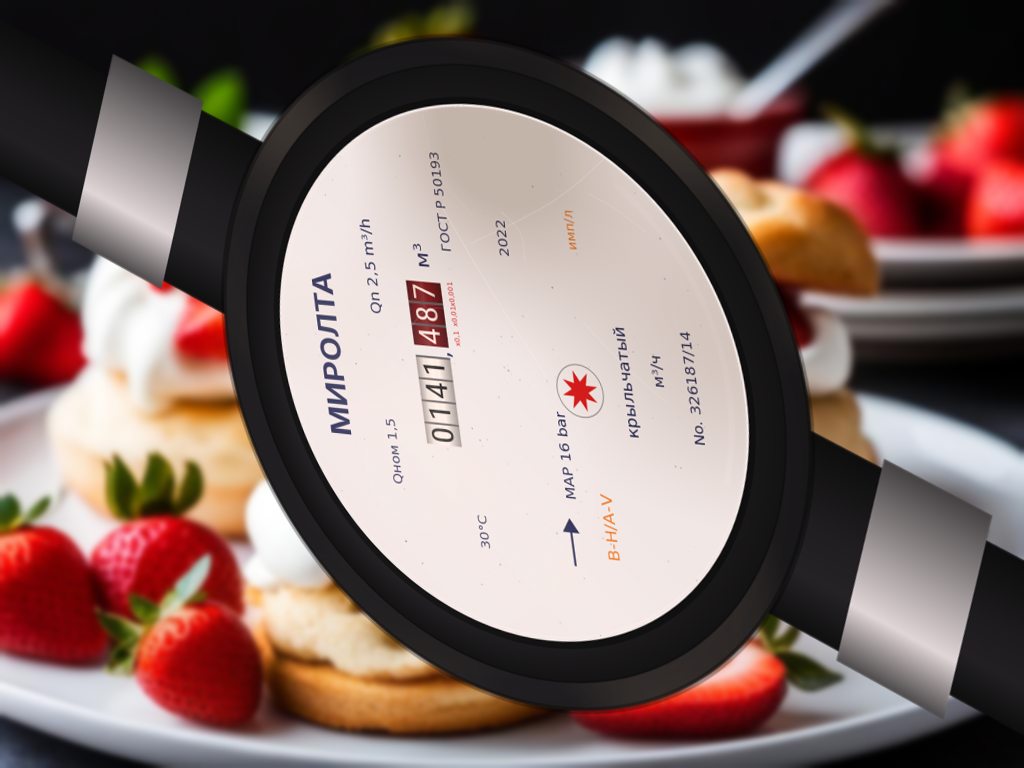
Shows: 141.487,m³
